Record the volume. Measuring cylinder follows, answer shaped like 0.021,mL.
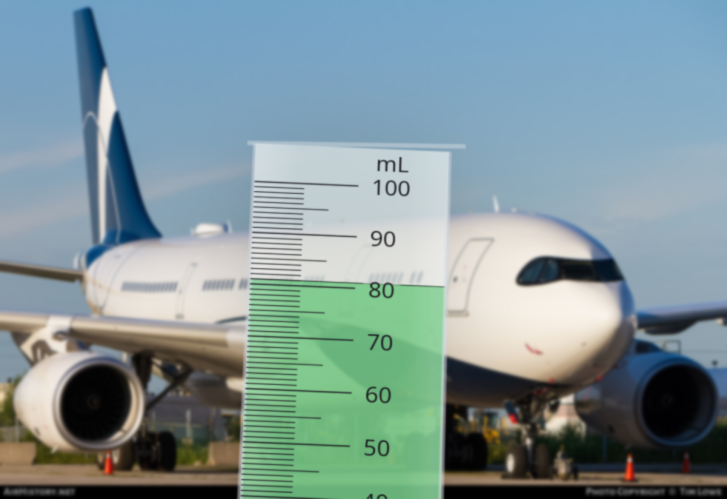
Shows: 81,mL
